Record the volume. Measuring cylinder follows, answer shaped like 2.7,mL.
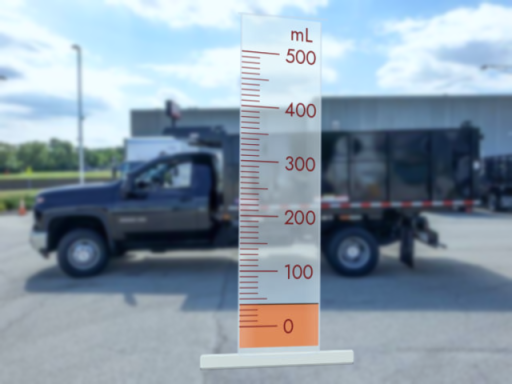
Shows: 40,mL
